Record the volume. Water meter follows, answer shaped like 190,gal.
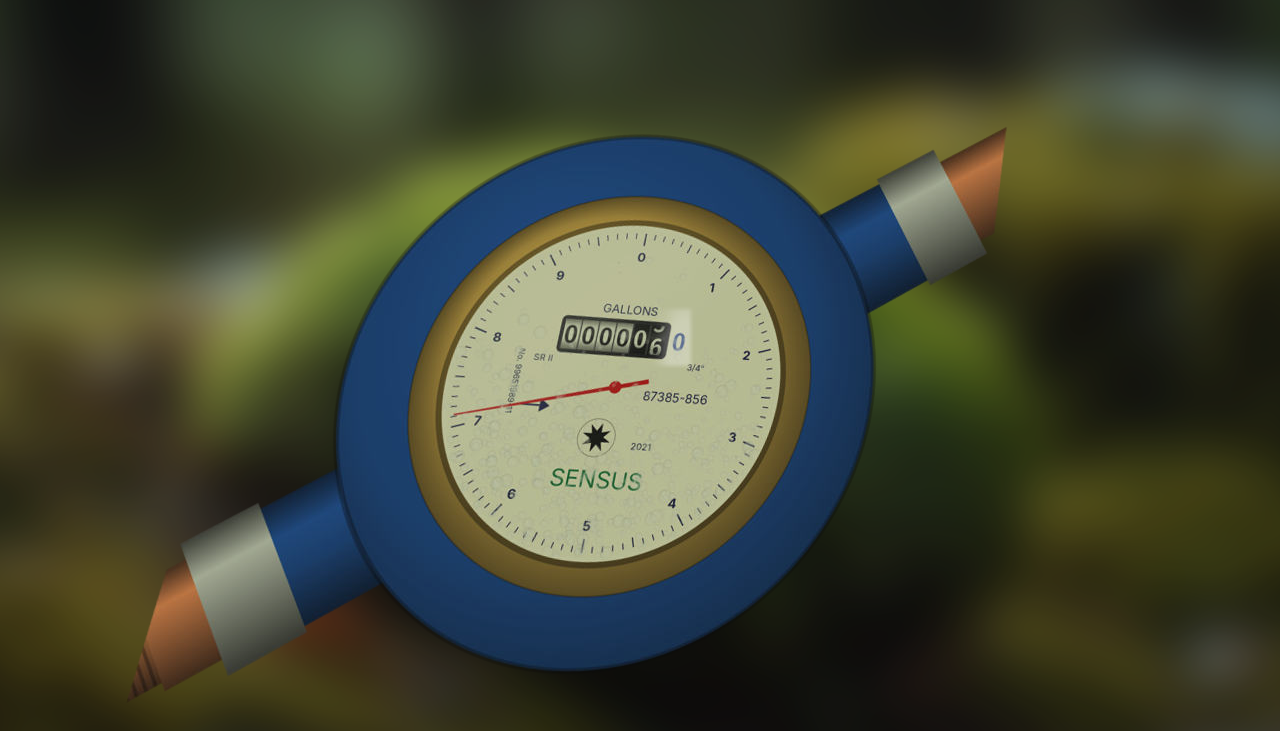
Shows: 57.1,gal
